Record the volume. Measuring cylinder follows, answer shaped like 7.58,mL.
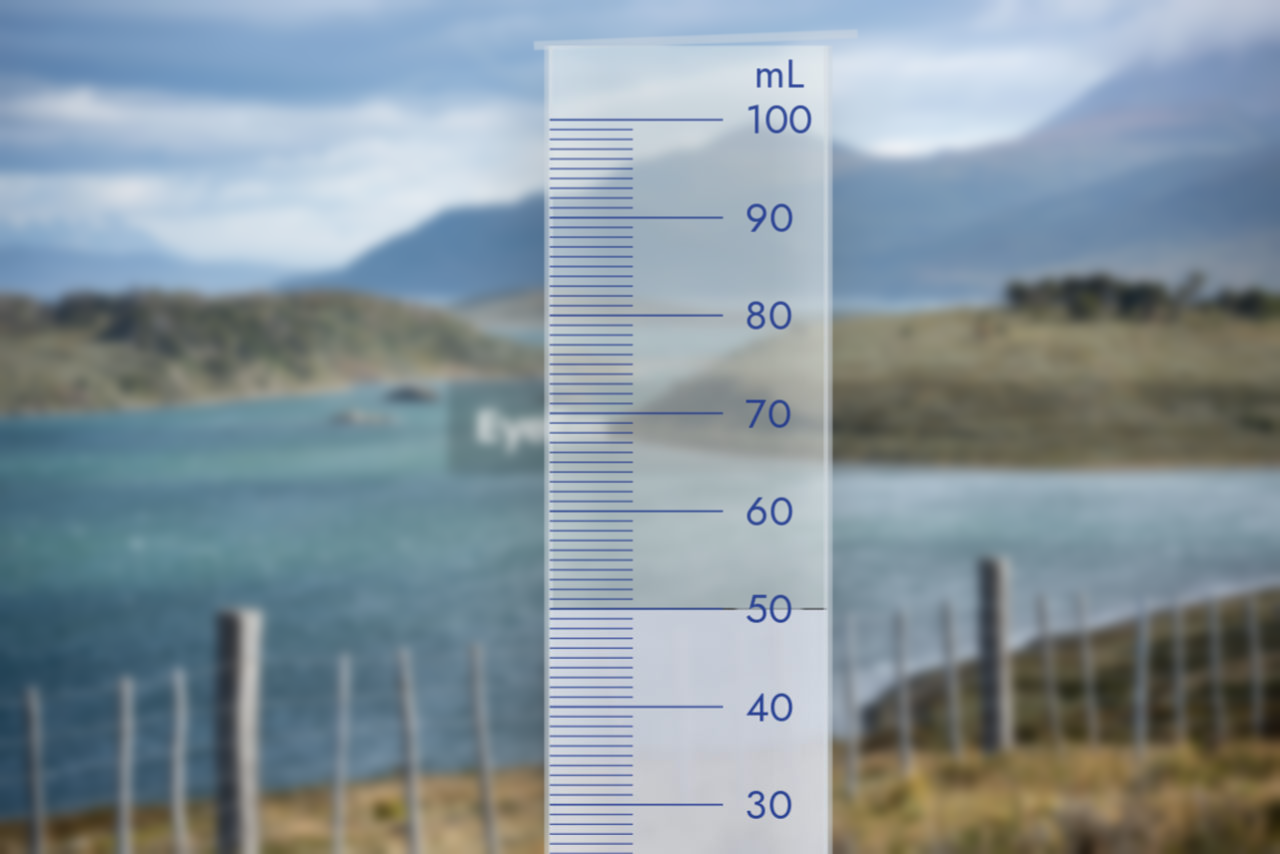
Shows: 50,mL
